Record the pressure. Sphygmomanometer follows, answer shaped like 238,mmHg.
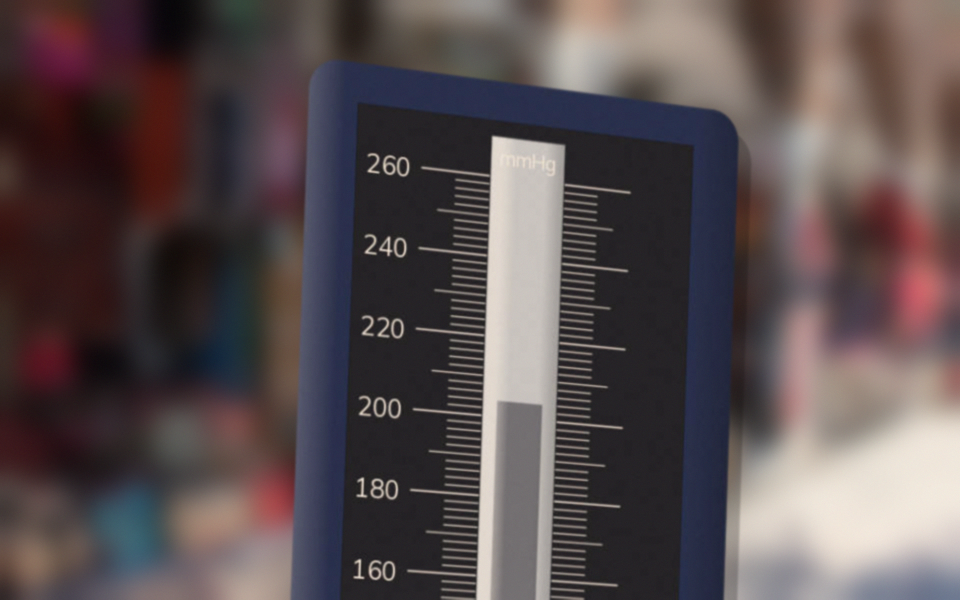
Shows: 204,mmHg
